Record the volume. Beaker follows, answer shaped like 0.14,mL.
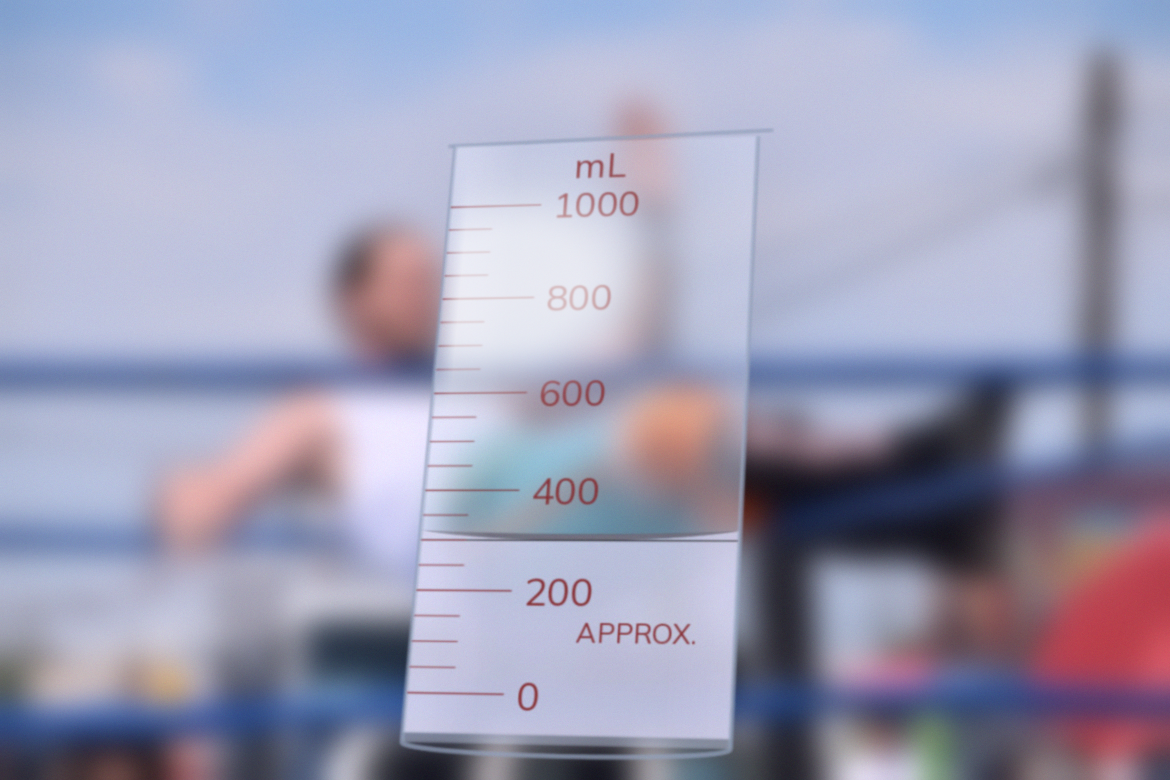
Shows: 300,mL
